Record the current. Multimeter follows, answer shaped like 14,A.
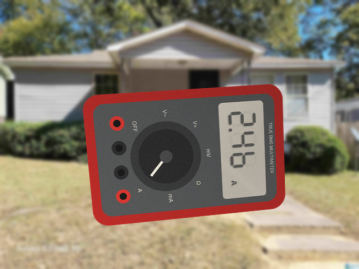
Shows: 2.46,A
